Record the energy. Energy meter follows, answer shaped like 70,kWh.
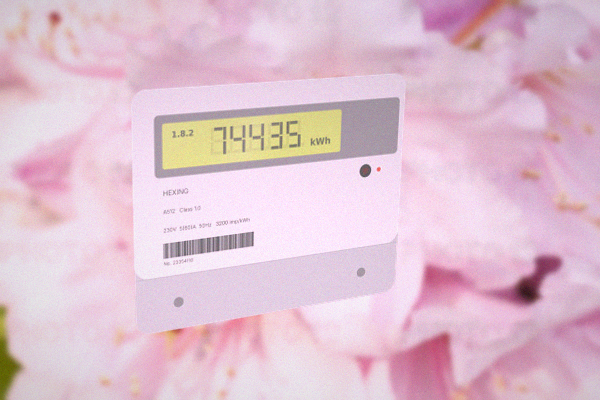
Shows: 74435,kWh
